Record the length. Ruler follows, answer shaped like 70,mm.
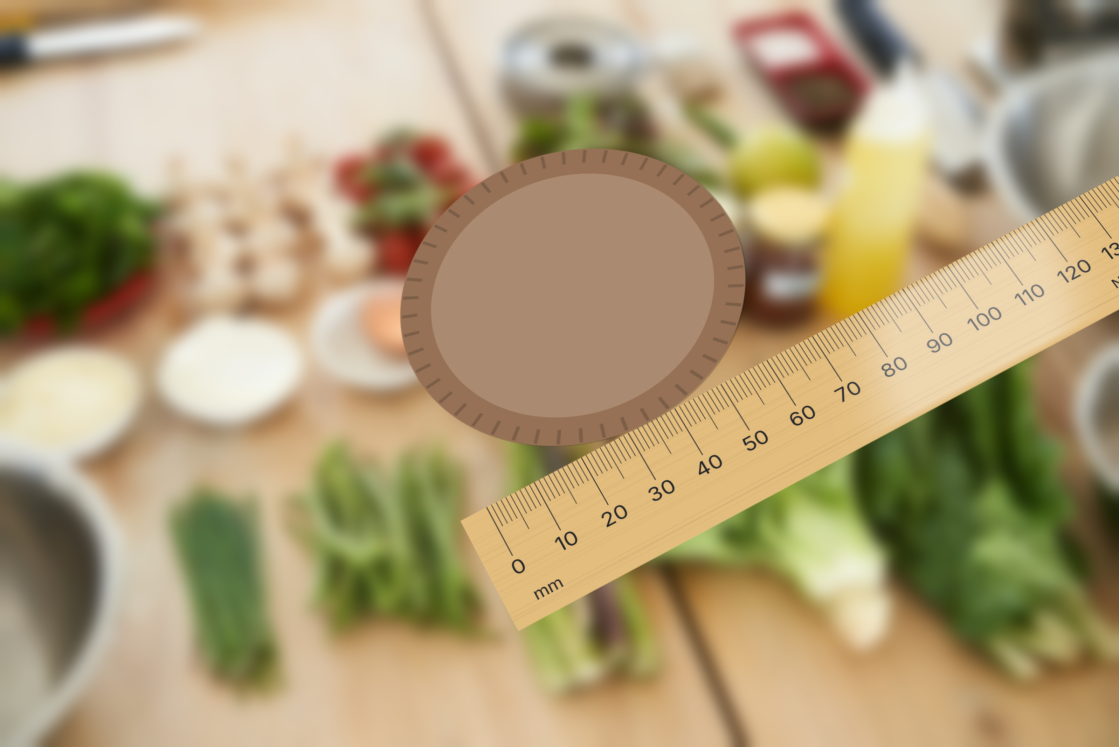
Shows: 69,mm
